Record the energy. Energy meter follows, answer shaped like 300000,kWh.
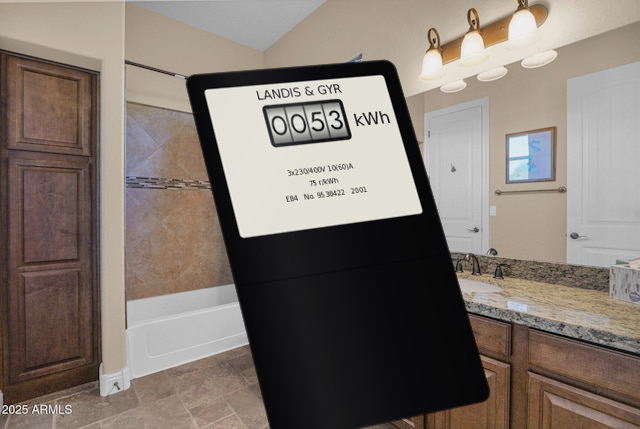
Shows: 53,kWh
